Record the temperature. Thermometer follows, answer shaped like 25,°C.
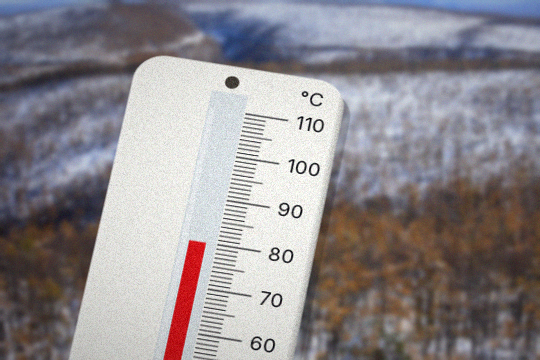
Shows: 80,°C
